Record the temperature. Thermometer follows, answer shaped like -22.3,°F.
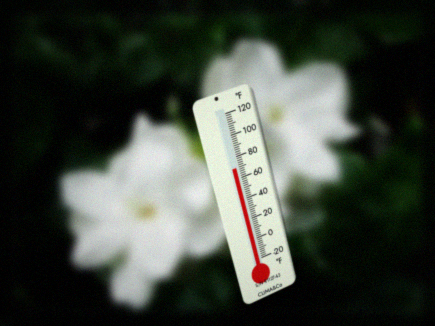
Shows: 70,°F
